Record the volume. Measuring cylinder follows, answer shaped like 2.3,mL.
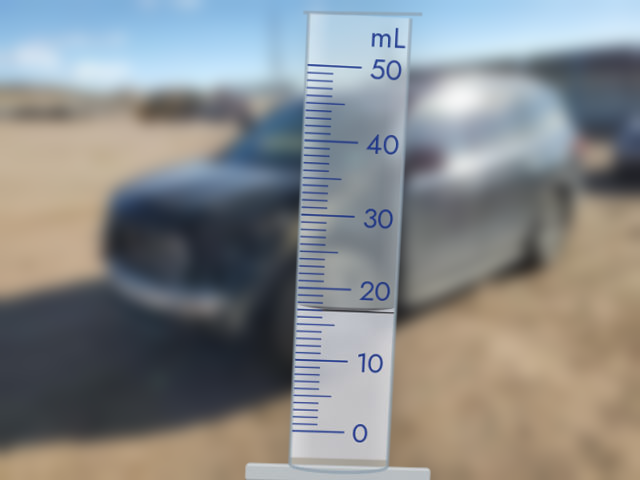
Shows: 17,mL
